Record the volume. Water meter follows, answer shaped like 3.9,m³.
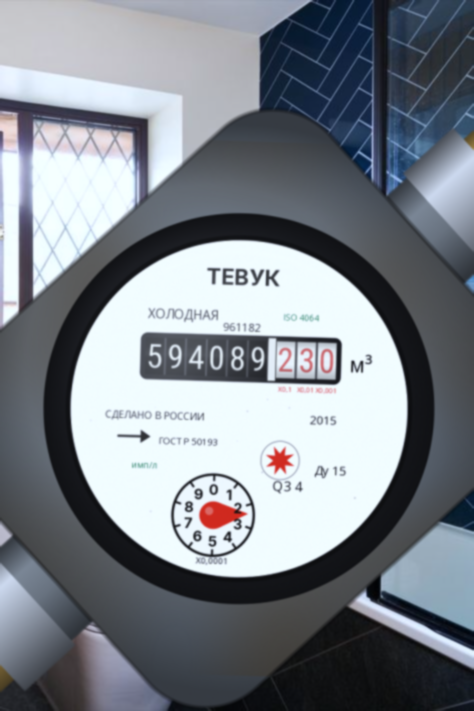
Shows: 594089.2302,m³
